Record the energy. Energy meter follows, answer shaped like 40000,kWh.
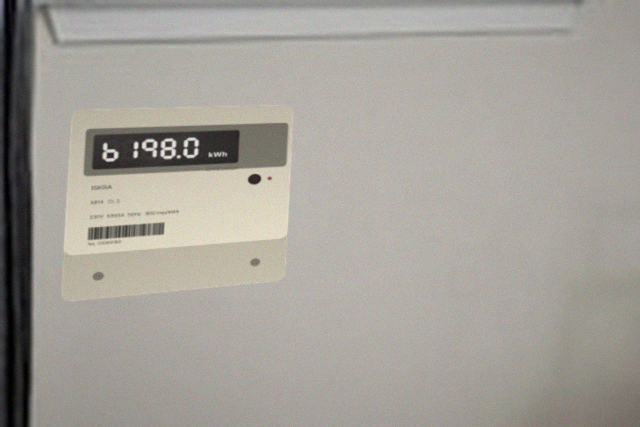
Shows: 6198.0,kWh
